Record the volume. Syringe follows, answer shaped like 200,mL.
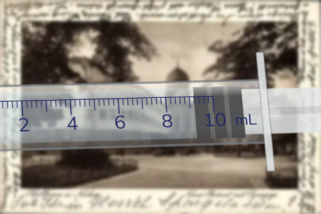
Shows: 9.2,mL
